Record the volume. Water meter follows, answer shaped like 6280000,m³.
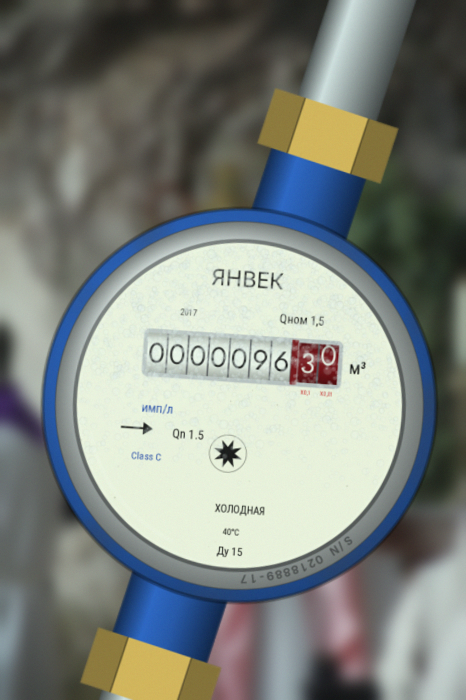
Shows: 96.30,m³
